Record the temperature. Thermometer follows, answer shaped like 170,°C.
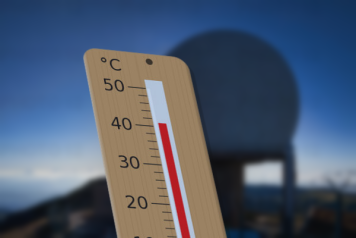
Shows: 41,°C
